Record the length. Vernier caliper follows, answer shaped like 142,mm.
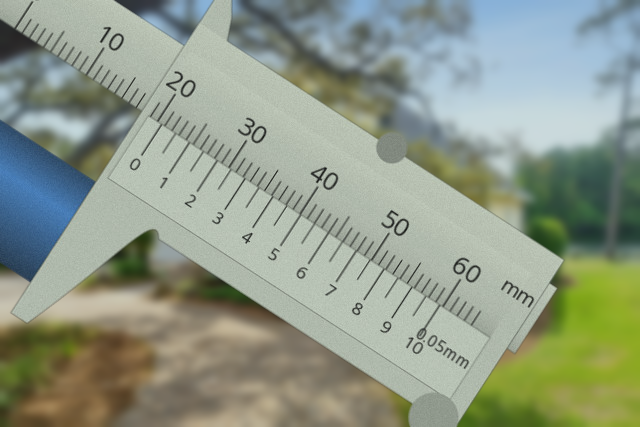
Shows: 20.6,mm
